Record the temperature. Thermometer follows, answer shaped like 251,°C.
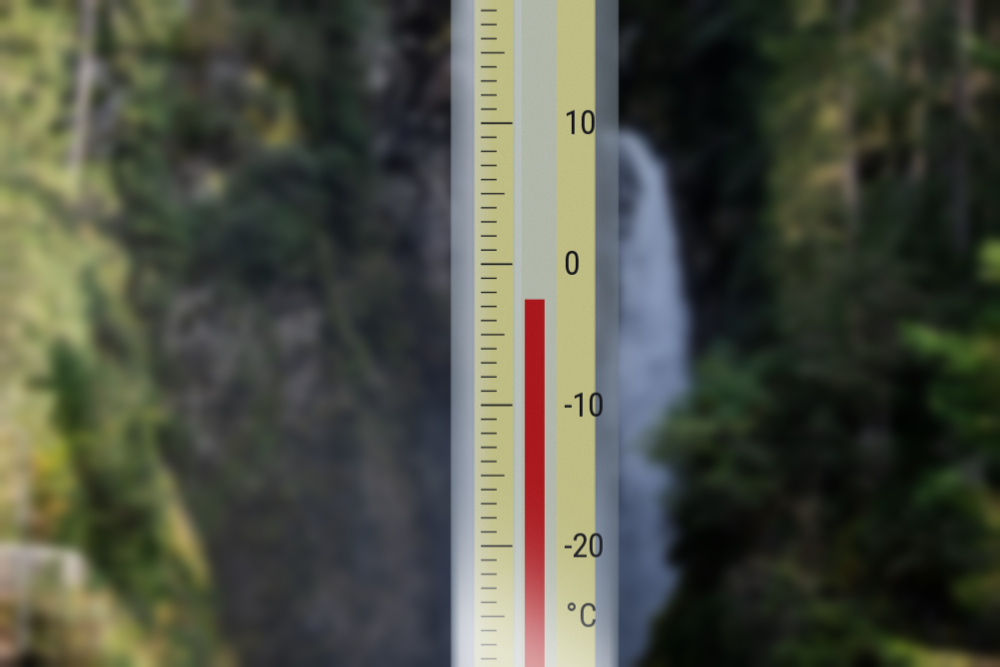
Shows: -2.5,°C
